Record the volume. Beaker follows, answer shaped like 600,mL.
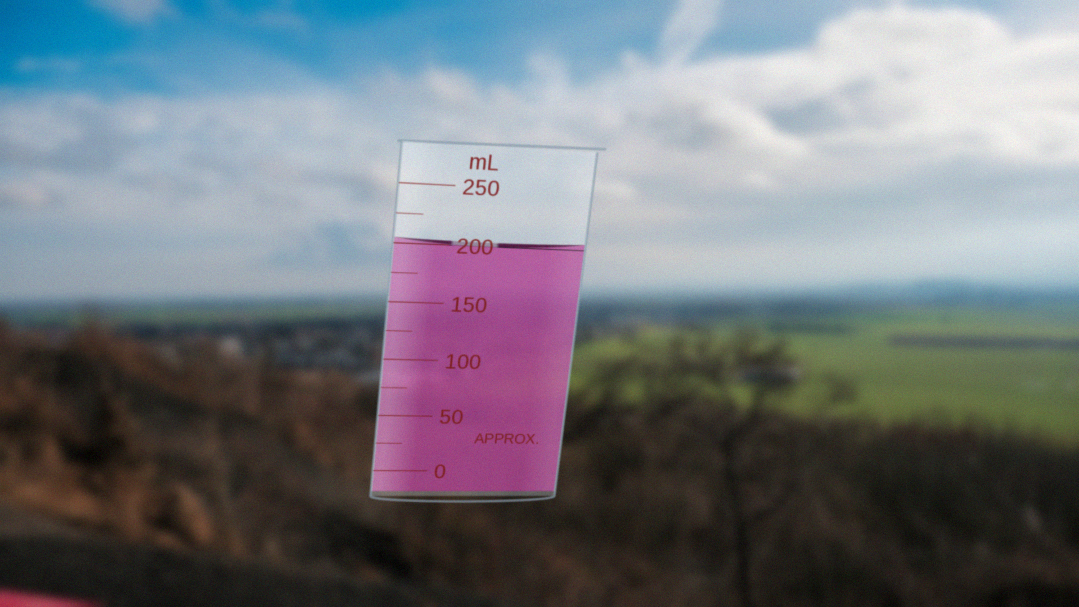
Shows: 200,mL
